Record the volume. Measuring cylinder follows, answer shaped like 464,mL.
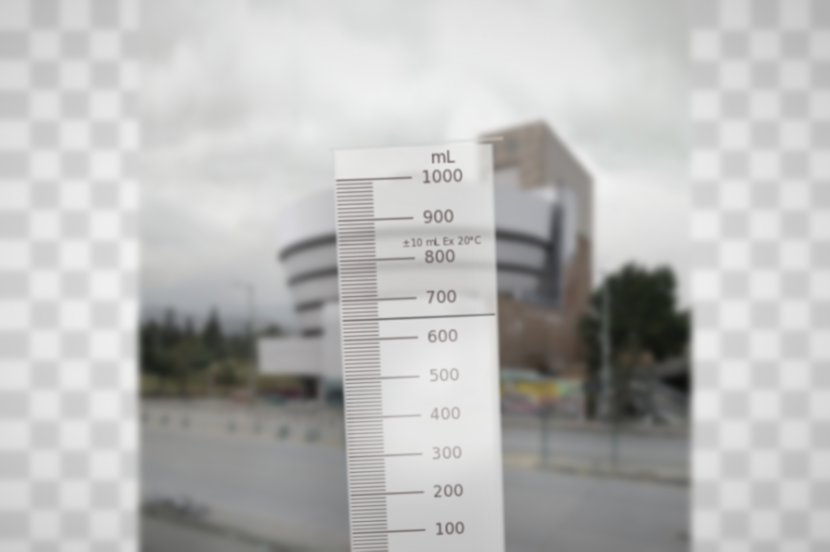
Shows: 650,mL
